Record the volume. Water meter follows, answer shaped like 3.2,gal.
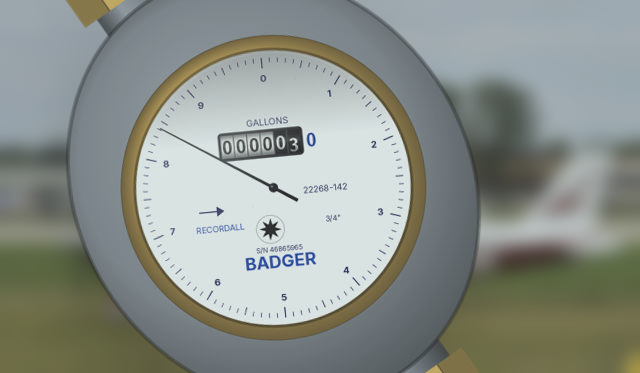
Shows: 28.4,gal
